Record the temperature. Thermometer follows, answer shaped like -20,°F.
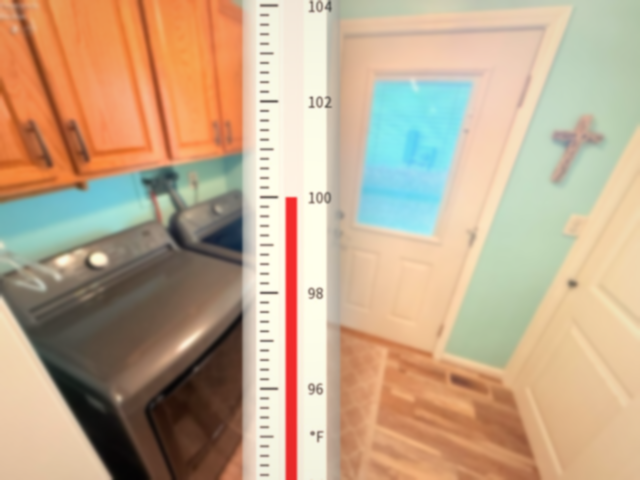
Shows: 100,°F
